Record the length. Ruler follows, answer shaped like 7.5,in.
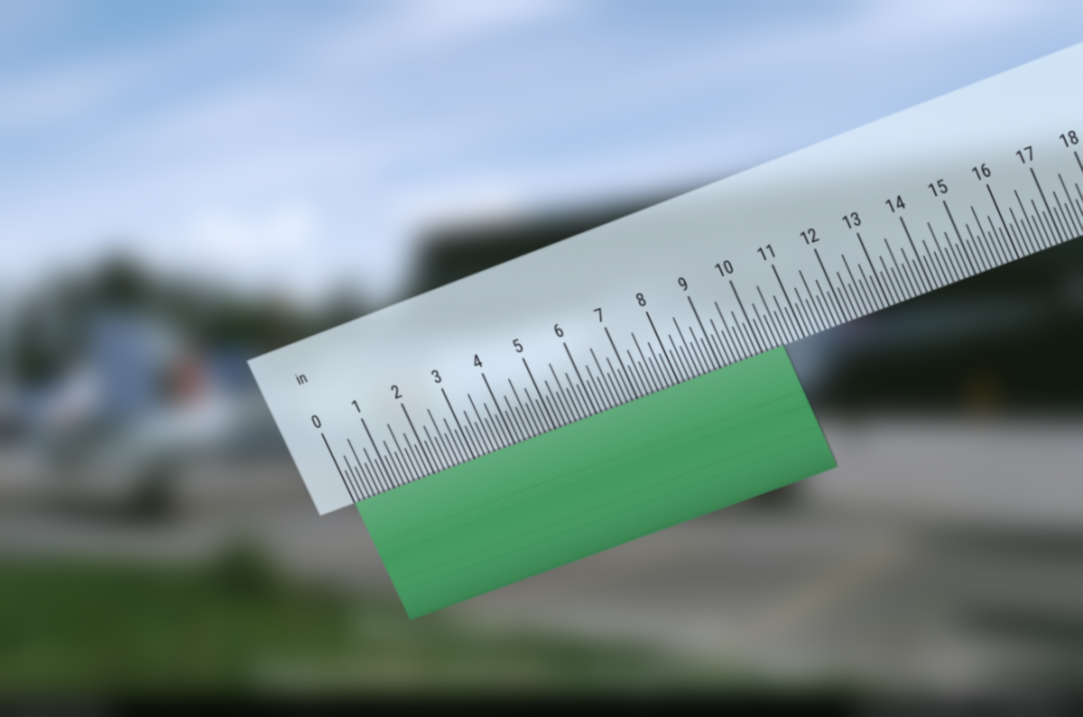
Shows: 10.5,in
